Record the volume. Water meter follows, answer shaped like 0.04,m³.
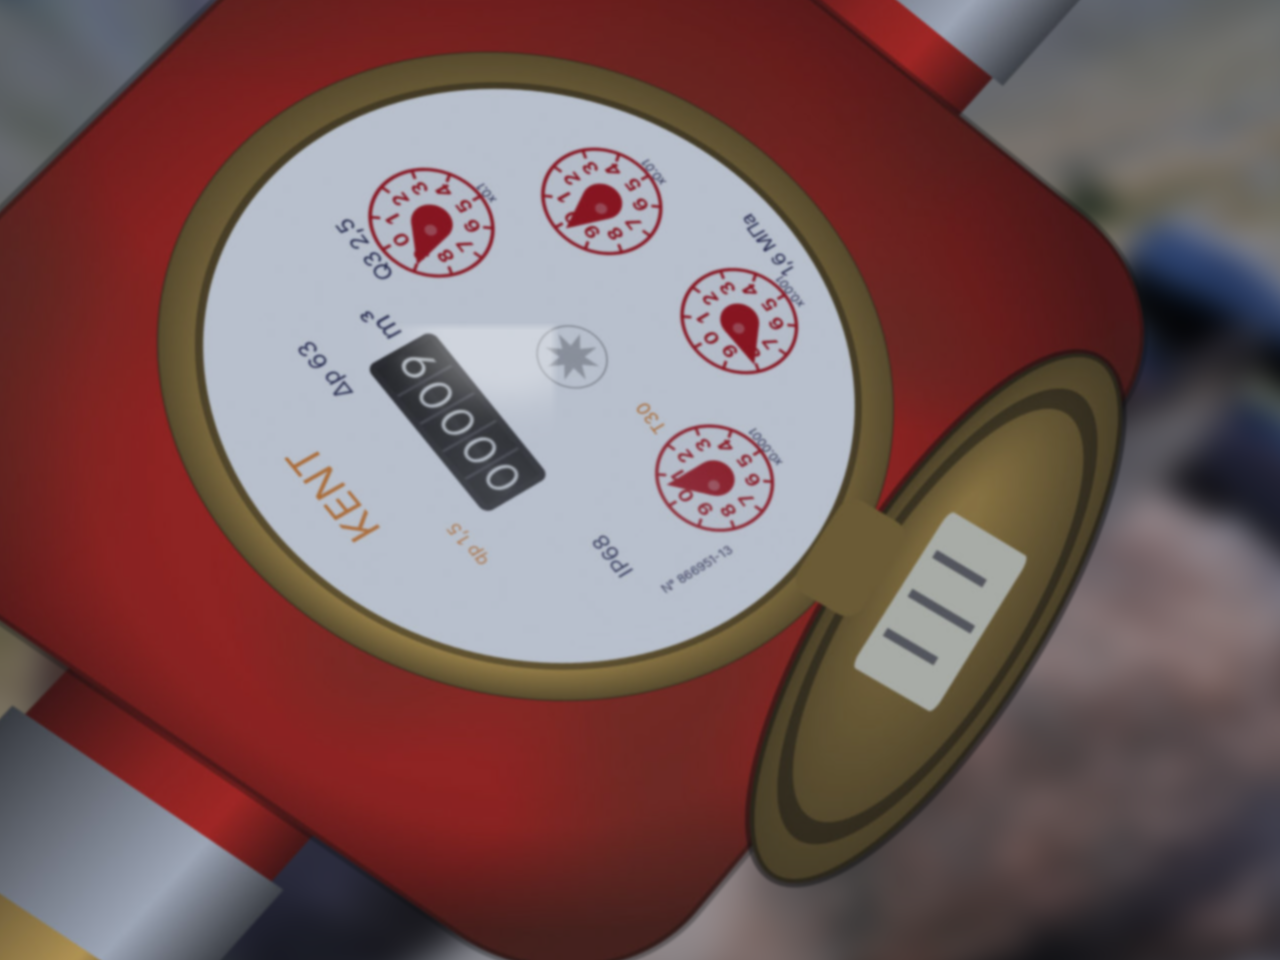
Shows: 8.8980,m³
